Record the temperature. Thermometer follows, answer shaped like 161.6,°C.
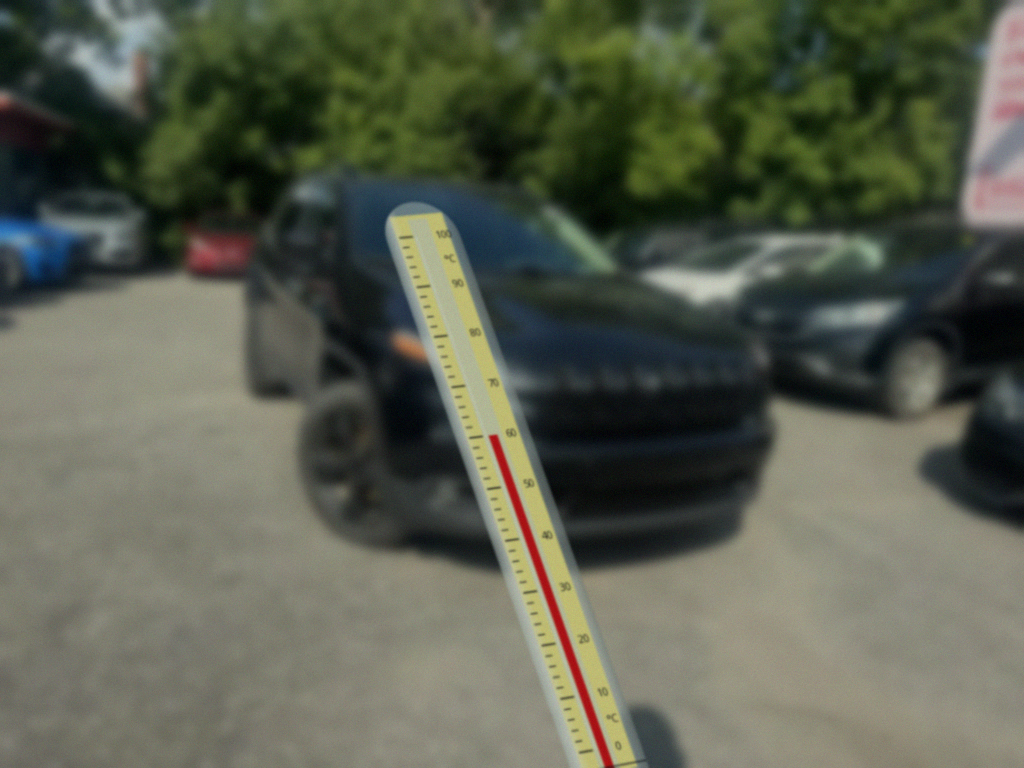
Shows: 60,°C
